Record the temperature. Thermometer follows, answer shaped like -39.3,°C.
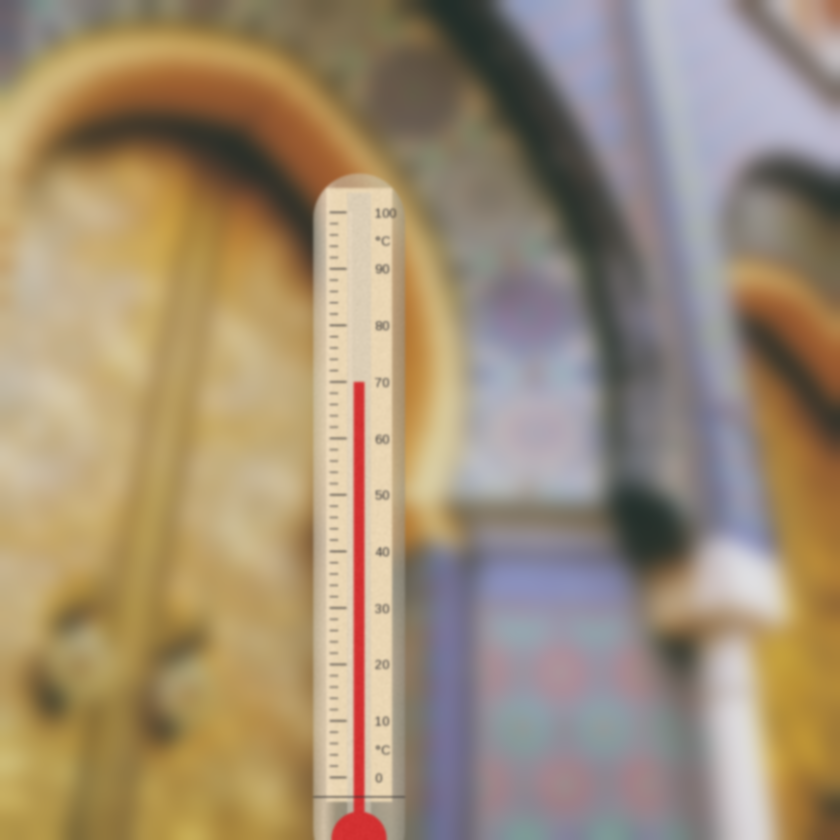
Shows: 70,°C
